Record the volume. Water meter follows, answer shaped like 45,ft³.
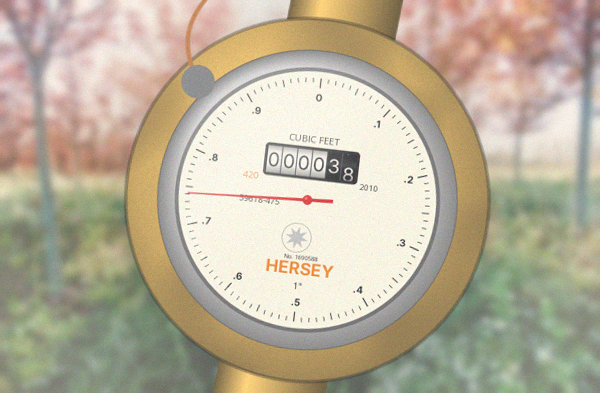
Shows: 37.74,ft³
